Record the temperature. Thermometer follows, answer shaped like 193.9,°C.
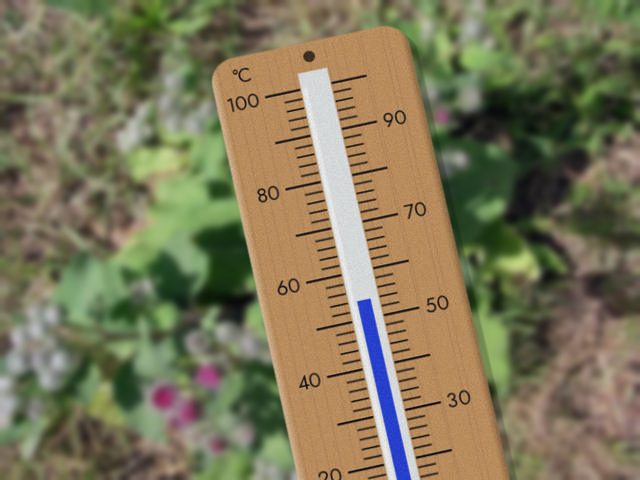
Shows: 54,°C
